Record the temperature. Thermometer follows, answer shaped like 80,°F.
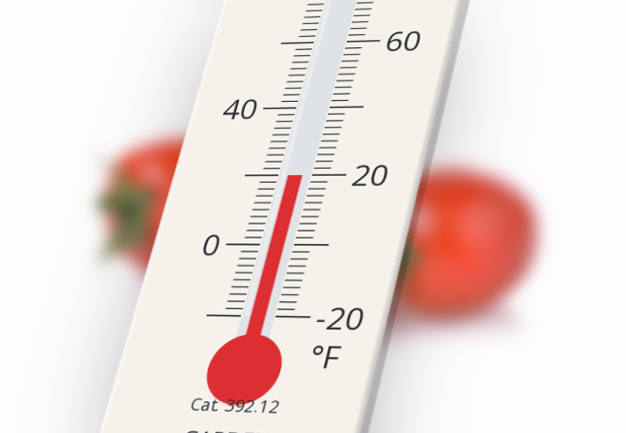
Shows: 20,°F
